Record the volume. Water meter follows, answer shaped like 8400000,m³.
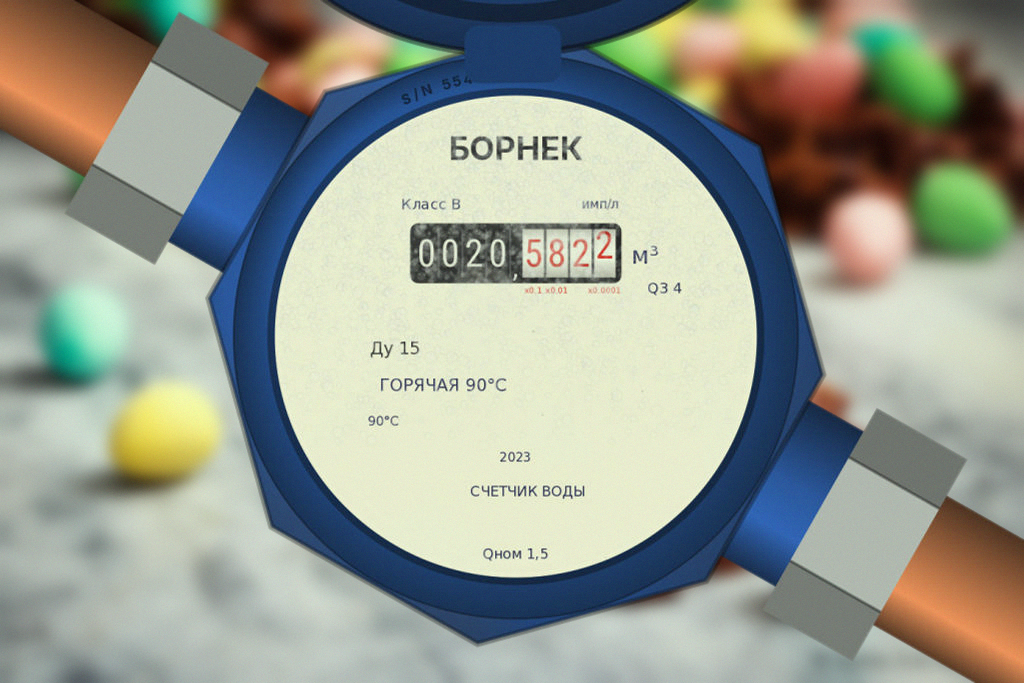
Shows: 20.5822,m³
